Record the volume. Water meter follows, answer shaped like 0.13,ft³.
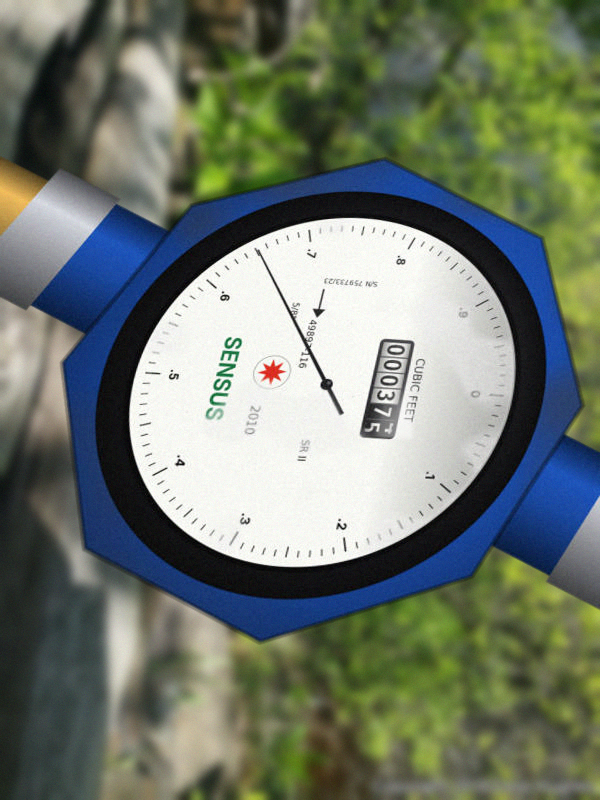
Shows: 374.65,ft³
